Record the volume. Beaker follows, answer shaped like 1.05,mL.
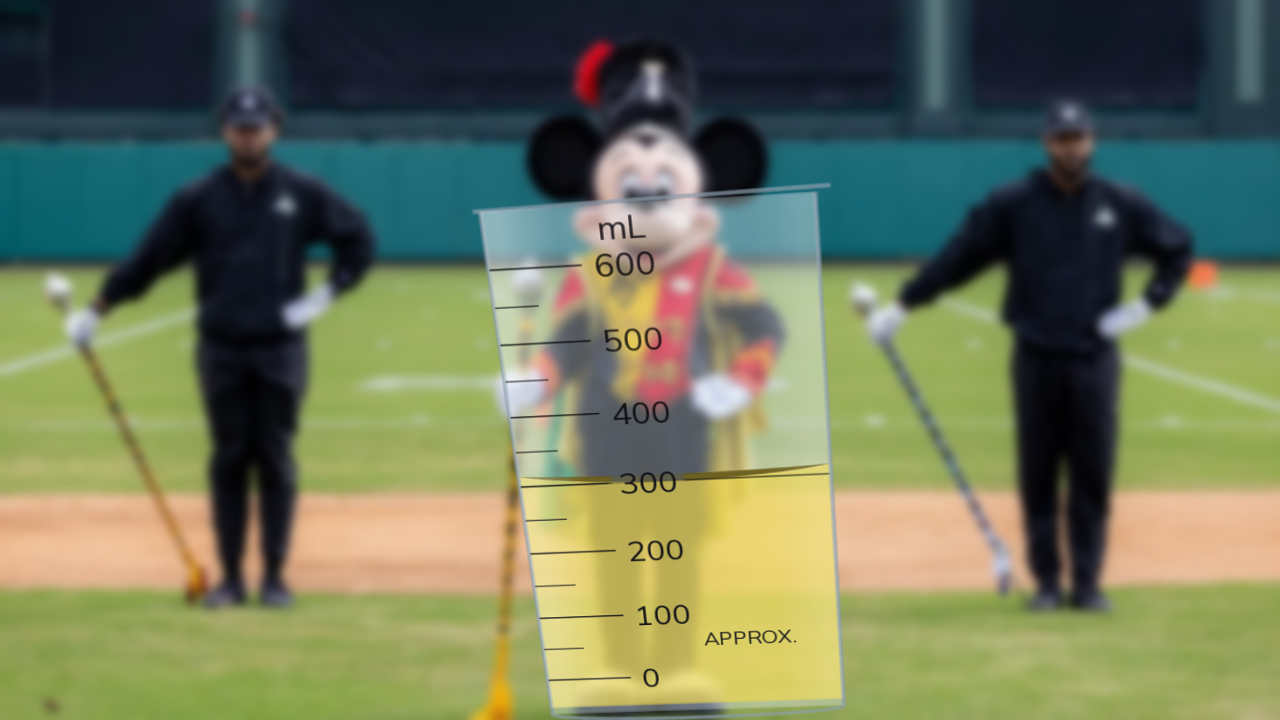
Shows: 300,mL
